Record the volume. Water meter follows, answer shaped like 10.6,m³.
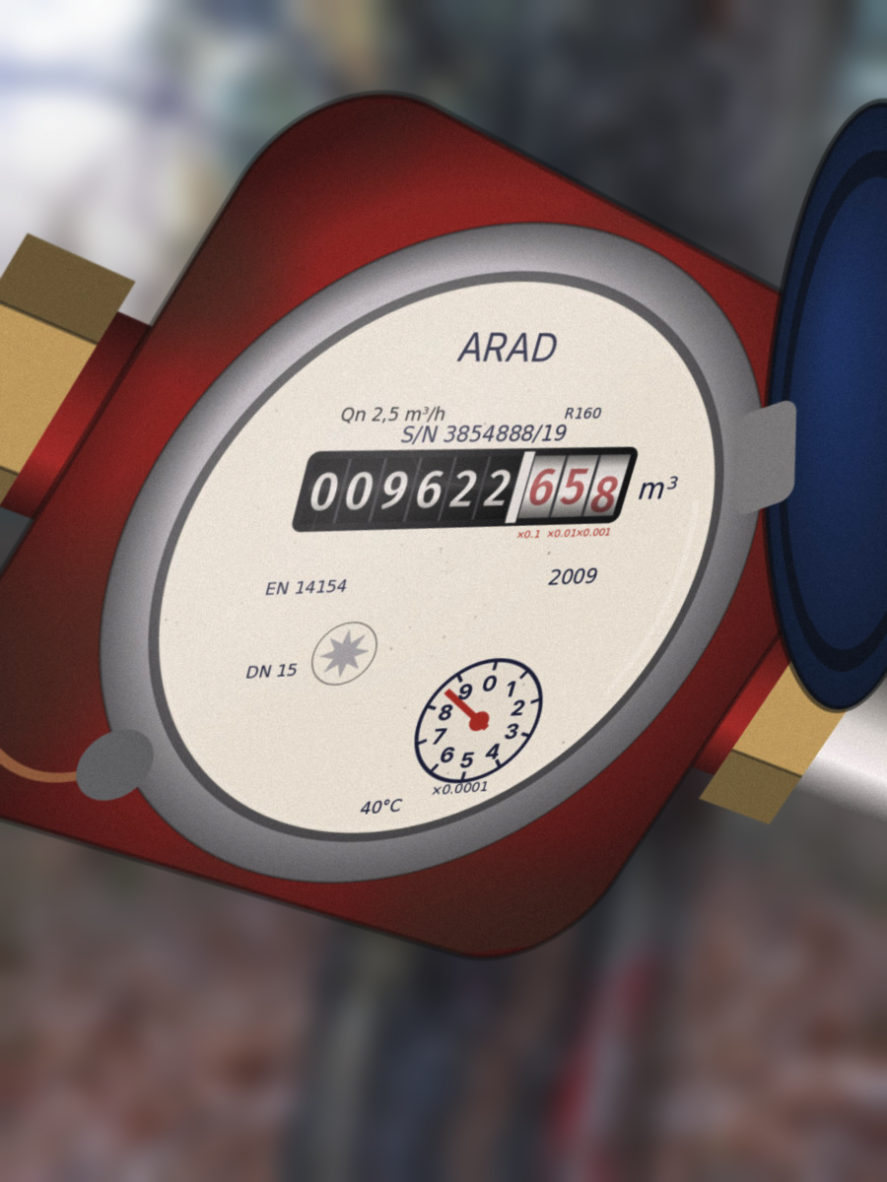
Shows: 9622.6578,m³
